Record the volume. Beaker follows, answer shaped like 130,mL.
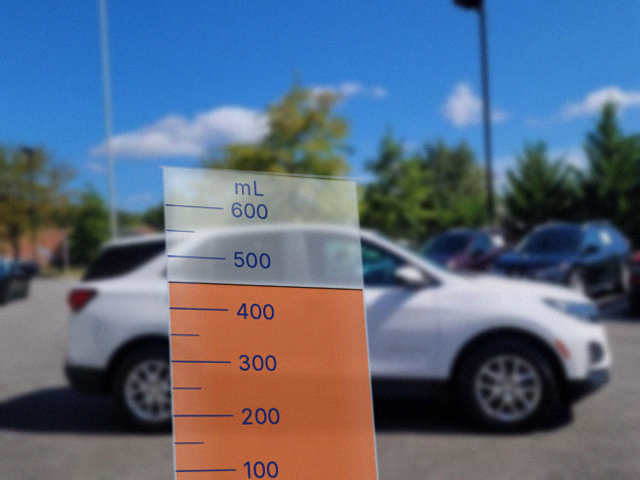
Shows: 450,mL
